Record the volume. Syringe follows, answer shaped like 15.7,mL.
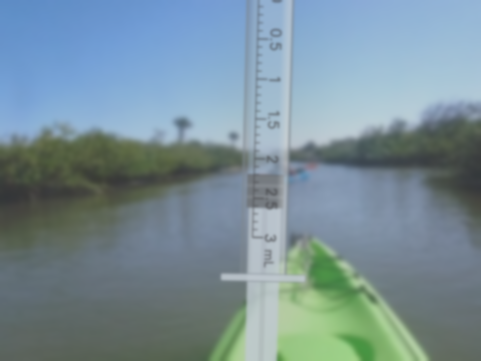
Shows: 2.2,mL
